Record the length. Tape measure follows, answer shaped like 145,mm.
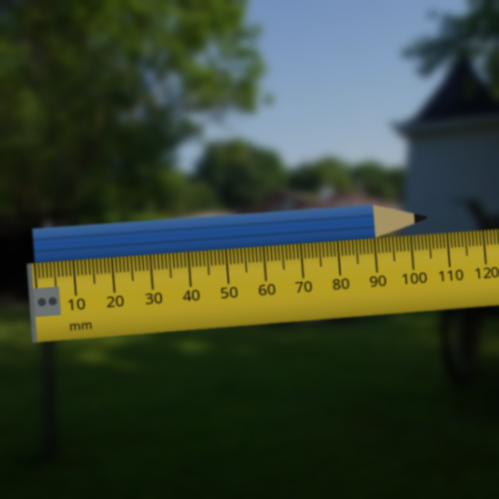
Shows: 105,mm
